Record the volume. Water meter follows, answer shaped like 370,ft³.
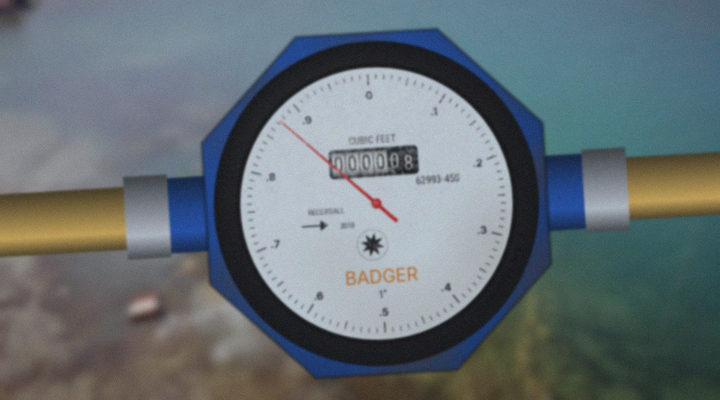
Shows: 7.87,ft³
